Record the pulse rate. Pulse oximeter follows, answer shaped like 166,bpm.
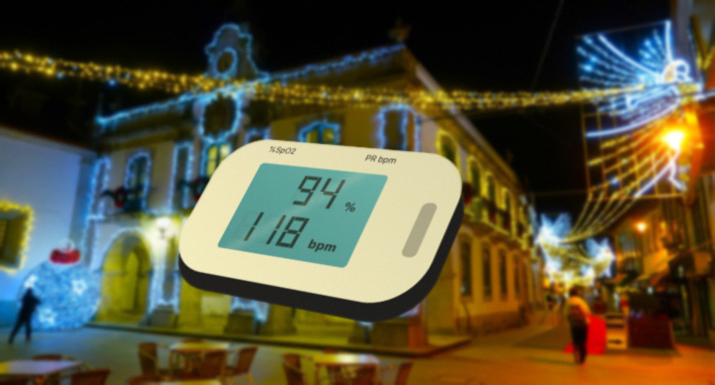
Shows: 118,bpm
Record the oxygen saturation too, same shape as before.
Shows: 94,%
